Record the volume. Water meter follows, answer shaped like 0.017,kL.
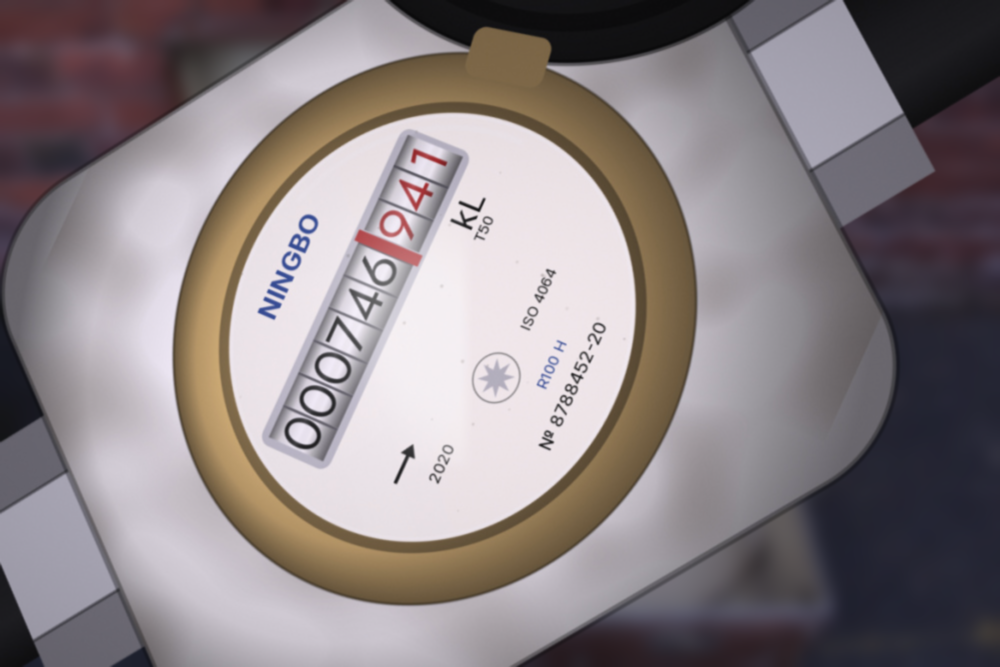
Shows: 746.941,kL
